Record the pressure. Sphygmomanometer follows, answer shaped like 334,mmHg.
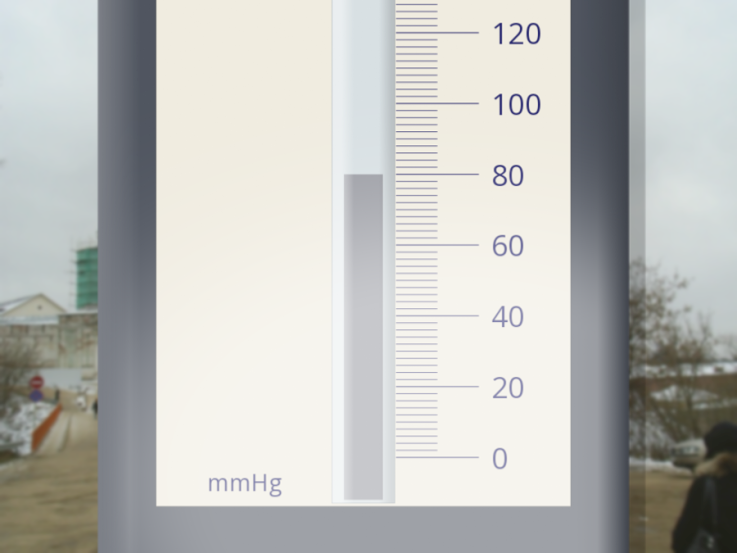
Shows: 80,mmHg
